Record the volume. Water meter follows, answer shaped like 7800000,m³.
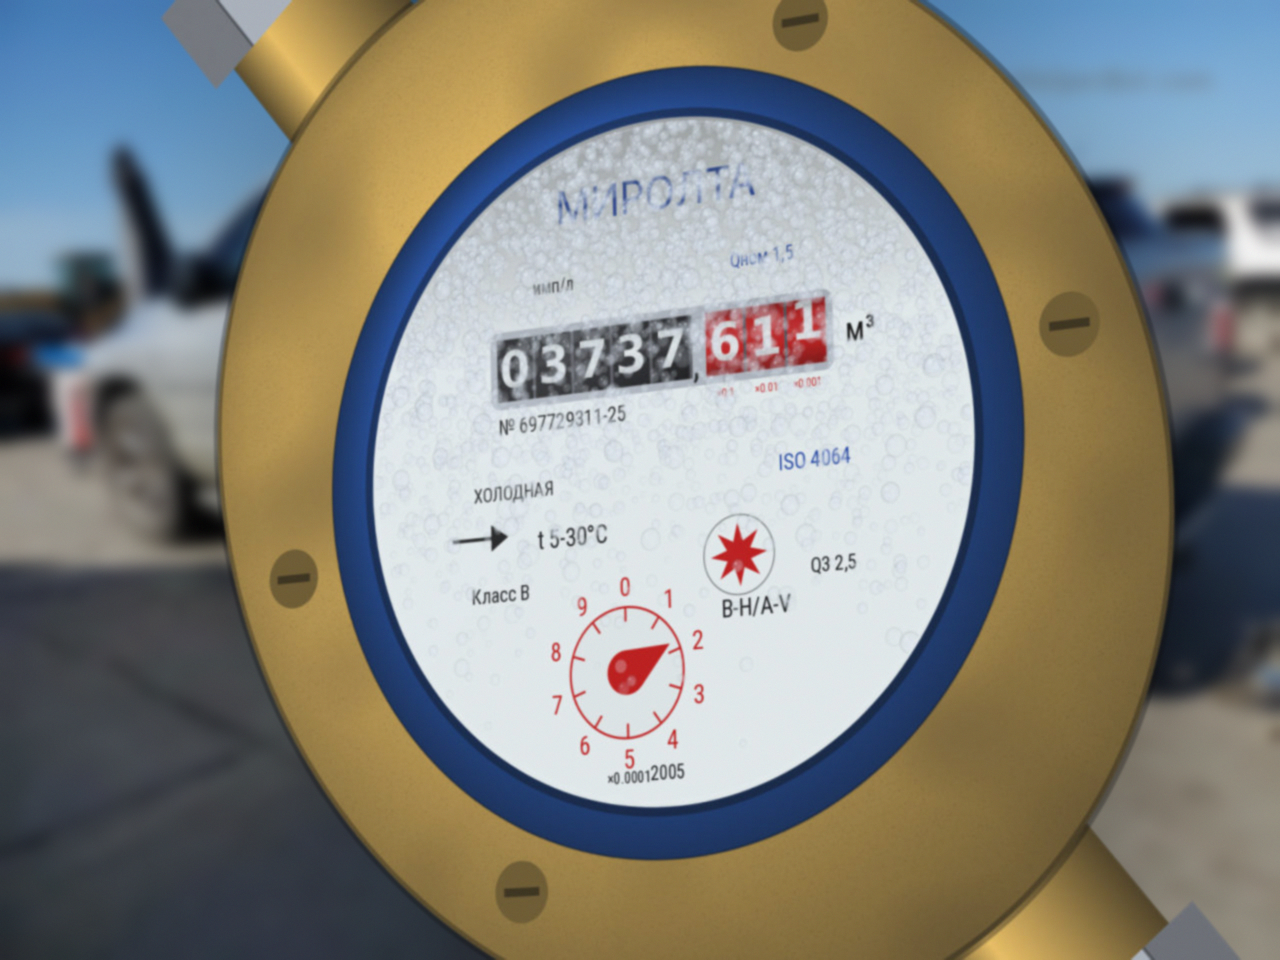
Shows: 3737.6111,m³
